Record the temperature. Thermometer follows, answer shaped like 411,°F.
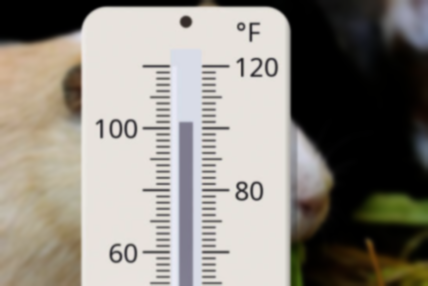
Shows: 102,°F
